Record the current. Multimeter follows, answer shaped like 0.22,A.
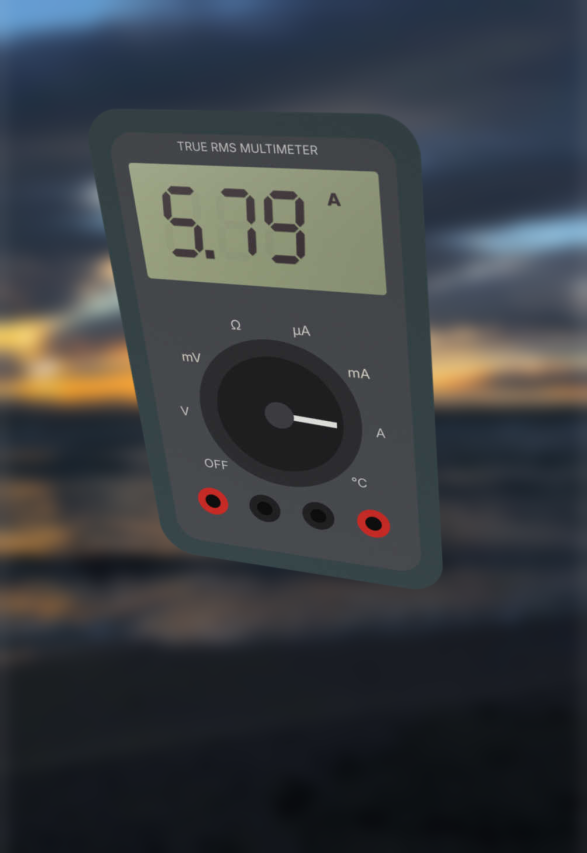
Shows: 5.79,A
